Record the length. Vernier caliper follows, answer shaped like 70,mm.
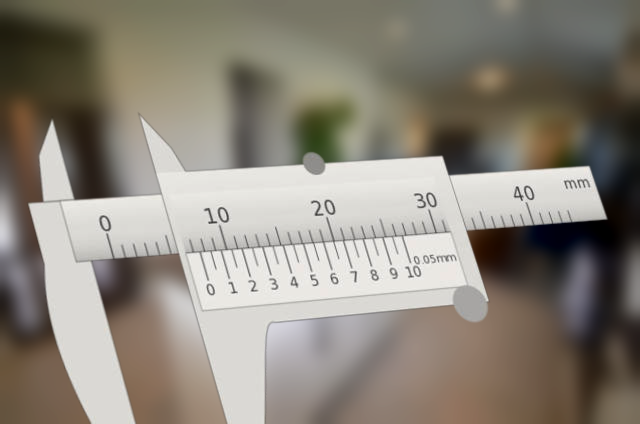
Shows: 7.6,mm
